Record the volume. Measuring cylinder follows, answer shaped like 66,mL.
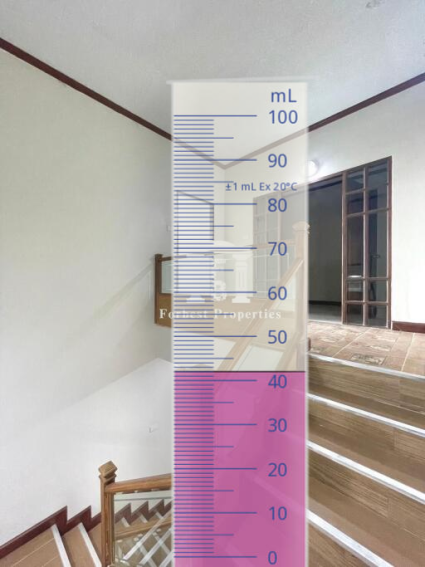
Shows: 42,mL
